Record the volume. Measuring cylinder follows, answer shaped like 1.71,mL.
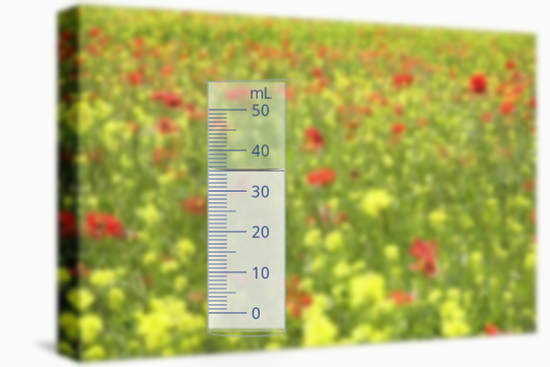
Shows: 35,mL
